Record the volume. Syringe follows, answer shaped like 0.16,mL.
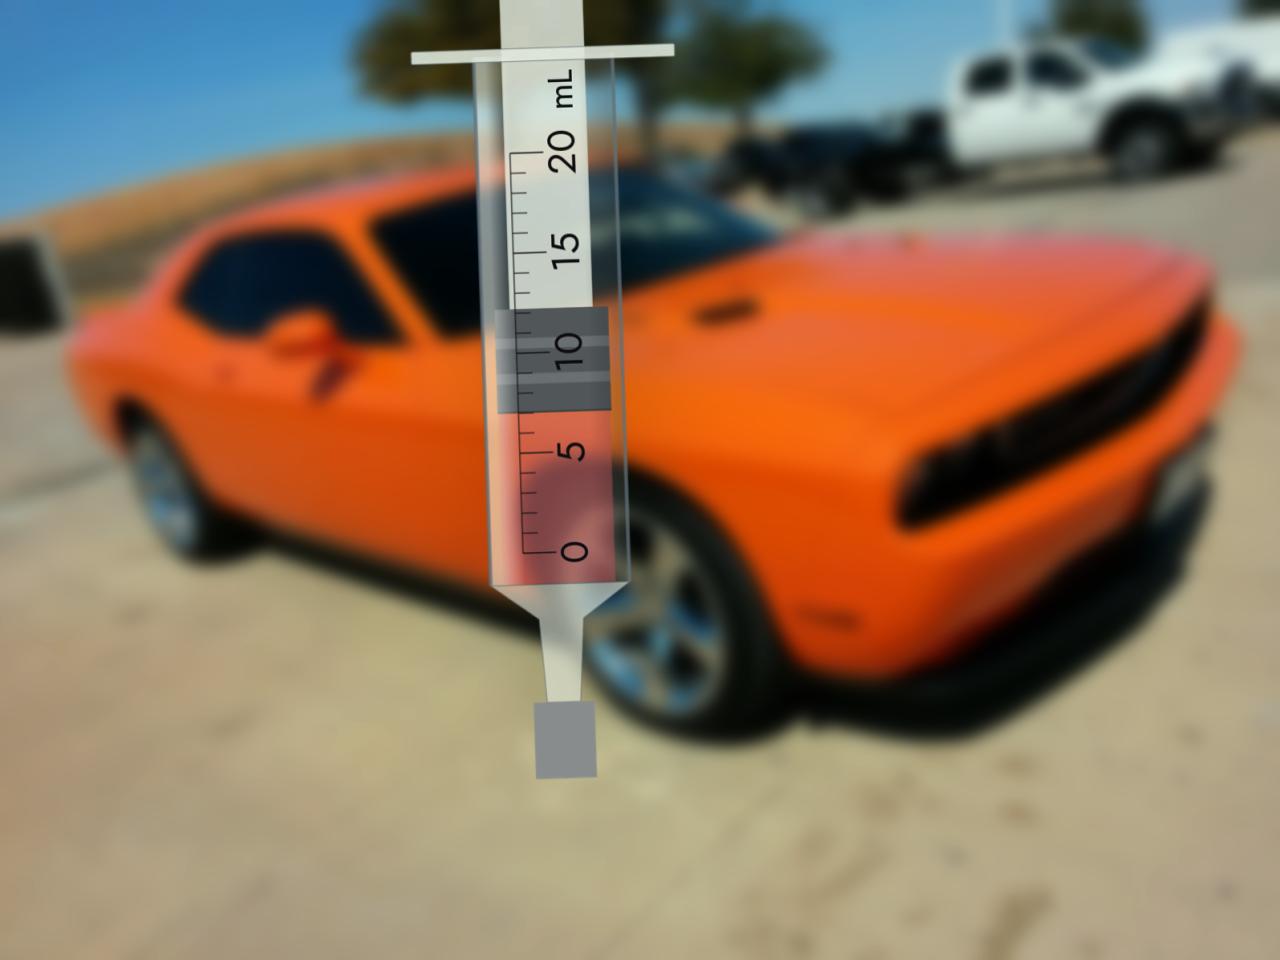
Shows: 7,mL
